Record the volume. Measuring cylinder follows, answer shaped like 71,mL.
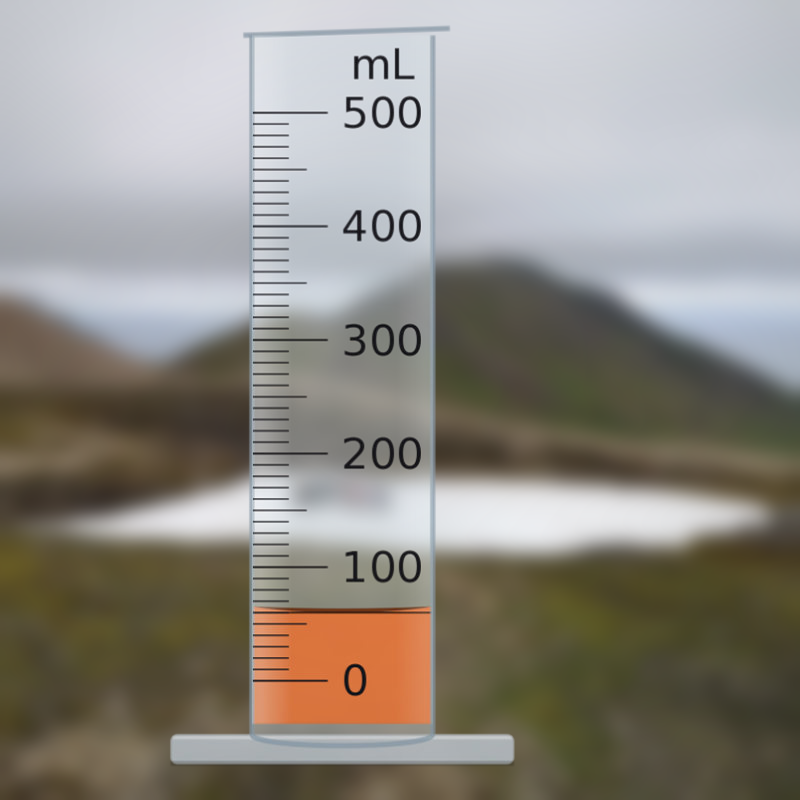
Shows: 60,mL
